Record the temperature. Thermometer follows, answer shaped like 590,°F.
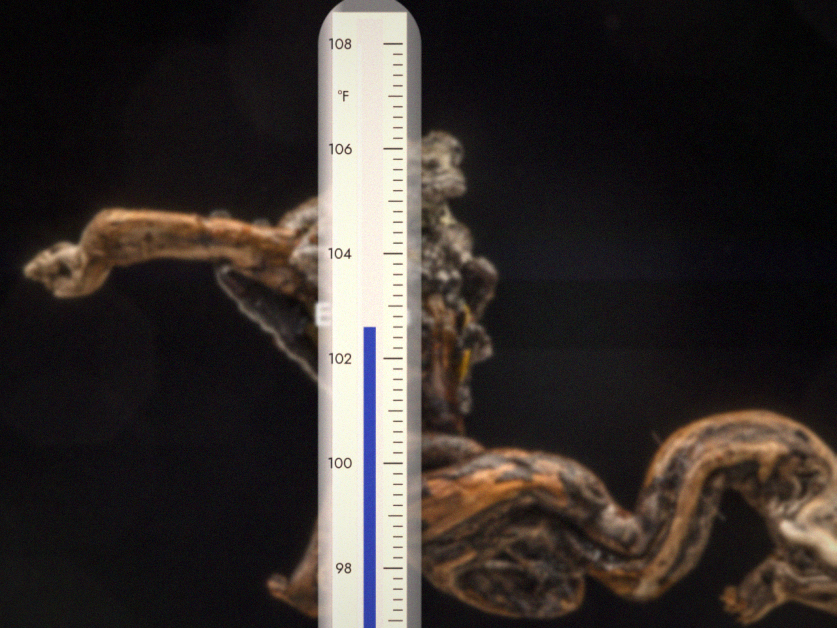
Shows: 102.6,°F
